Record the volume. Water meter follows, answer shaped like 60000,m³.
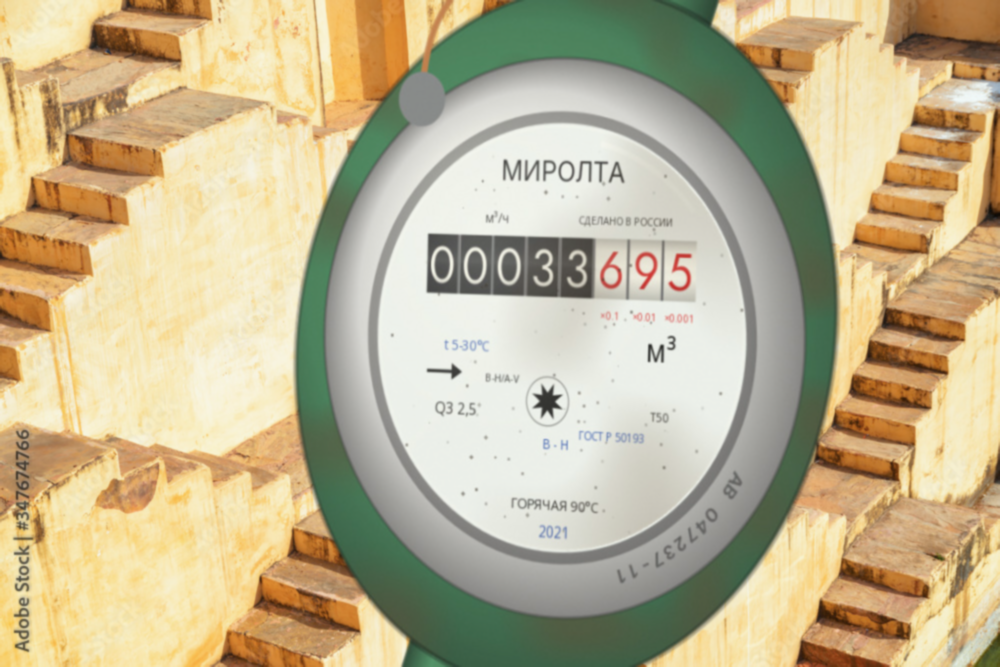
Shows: 33.695,m³
